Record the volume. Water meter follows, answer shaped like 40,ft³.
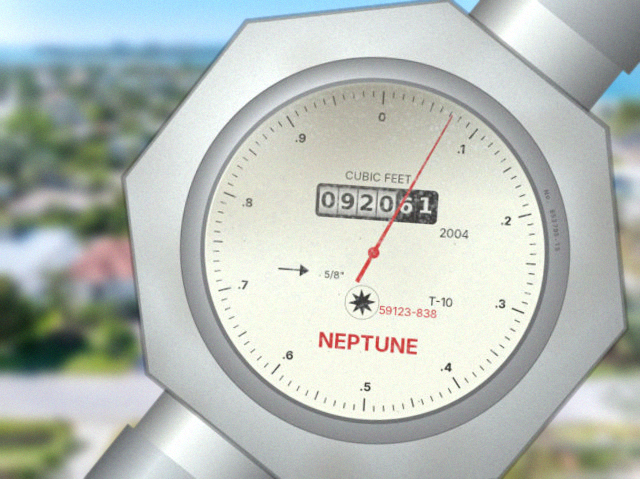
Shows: 92061.07,ft³
